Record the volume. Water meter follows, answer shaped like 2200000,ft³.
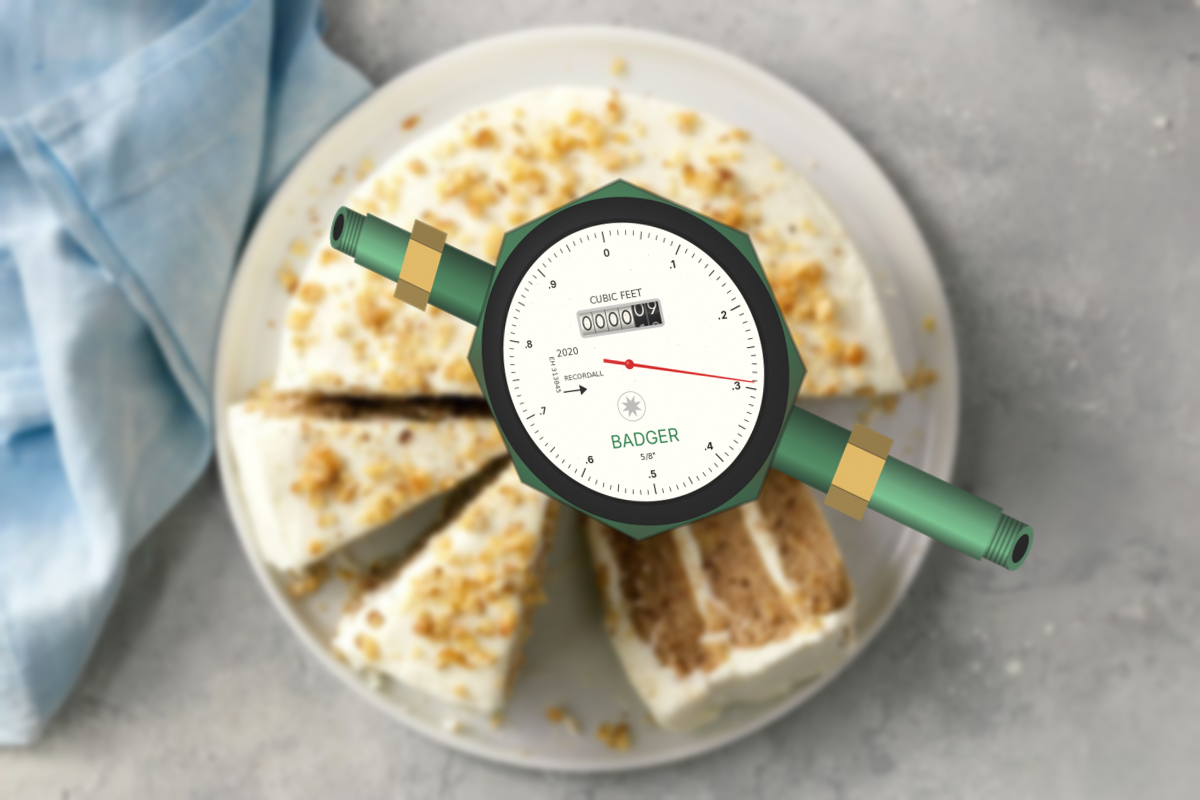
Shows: 9.29,ft³
